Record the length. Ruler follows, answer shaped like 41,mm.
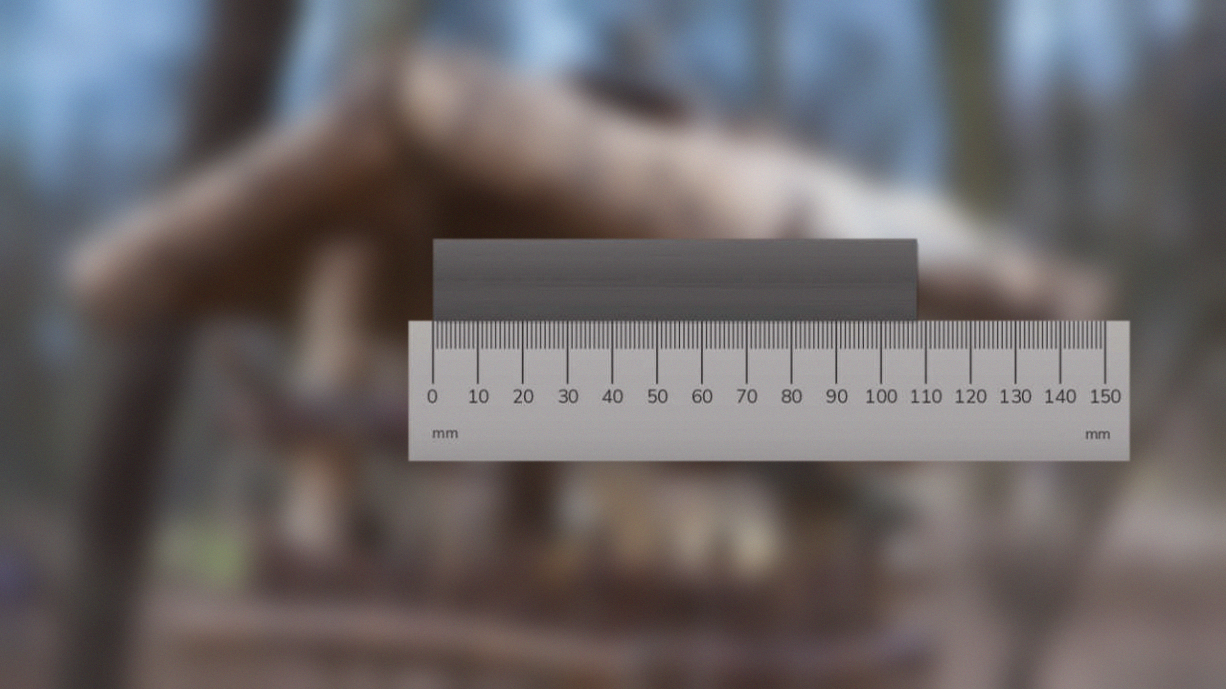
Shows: 108,mm
